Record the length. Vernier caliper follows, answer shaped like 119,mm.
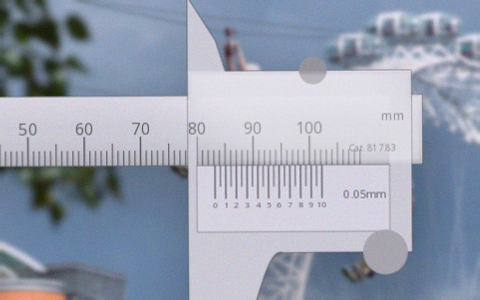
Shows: 83.2,mm
